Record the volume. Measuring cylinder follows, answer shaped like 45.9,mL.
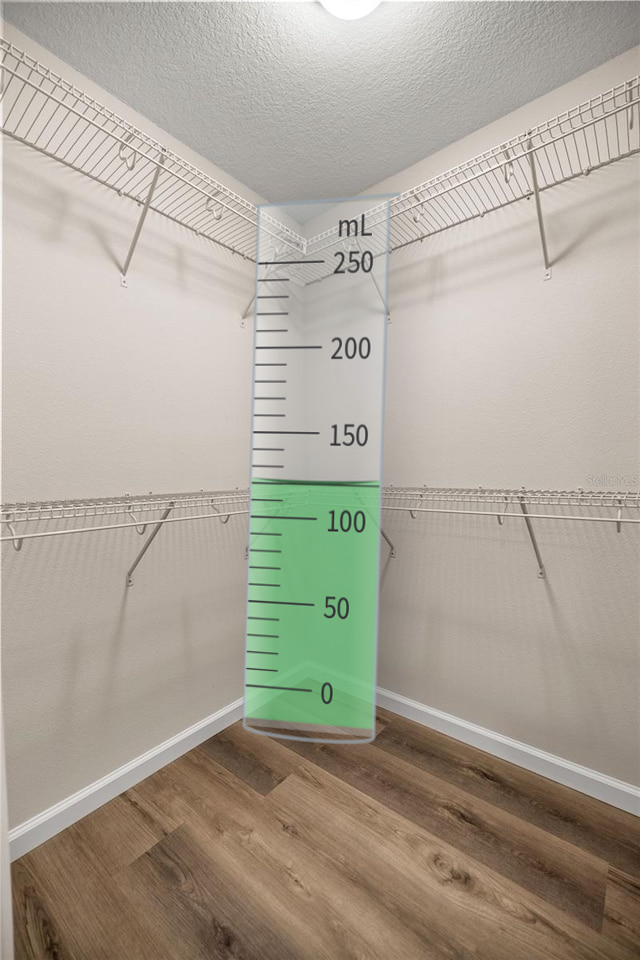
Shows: 120,mL
